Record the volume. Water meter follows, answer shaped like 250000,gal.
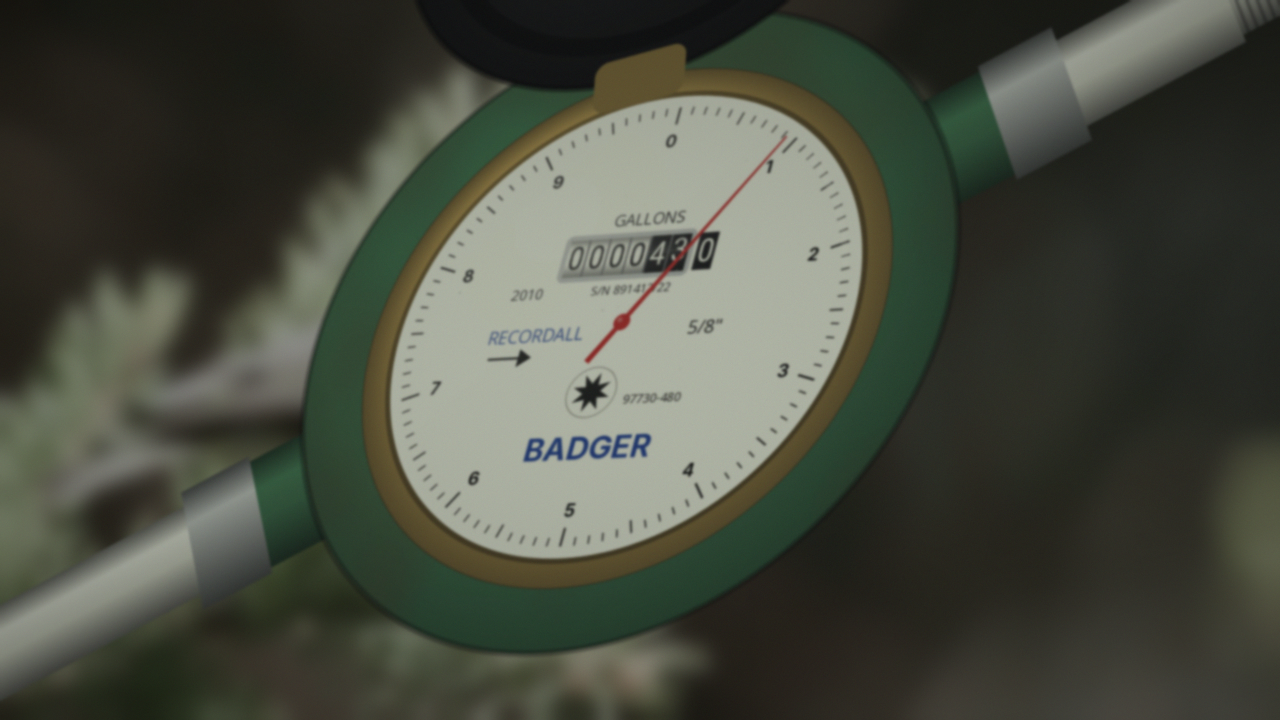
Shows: 430.9,gal
